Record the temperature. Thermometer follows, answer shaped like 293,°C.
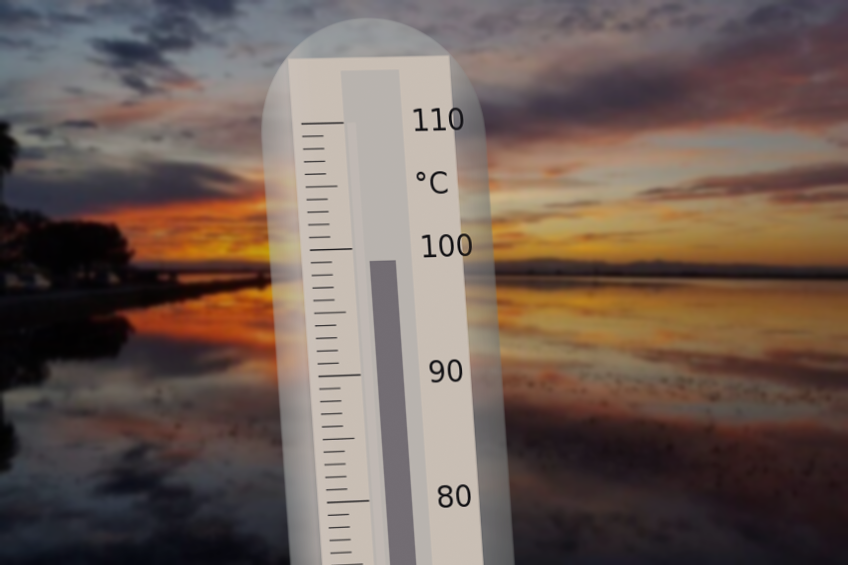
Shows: 99,°C
